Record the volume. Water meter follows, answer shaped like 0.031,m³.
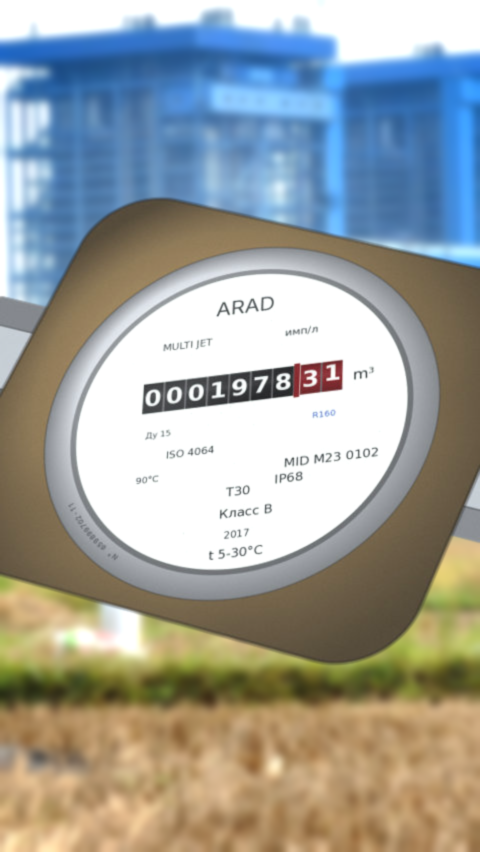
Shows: 1978.31,m³
